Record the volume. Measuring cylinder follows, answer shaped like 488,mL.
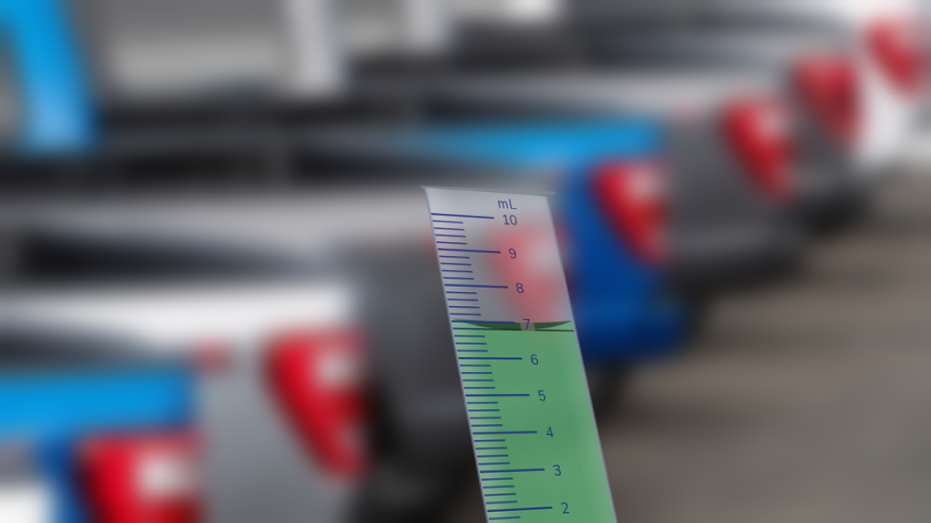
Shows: 6.8,mL
